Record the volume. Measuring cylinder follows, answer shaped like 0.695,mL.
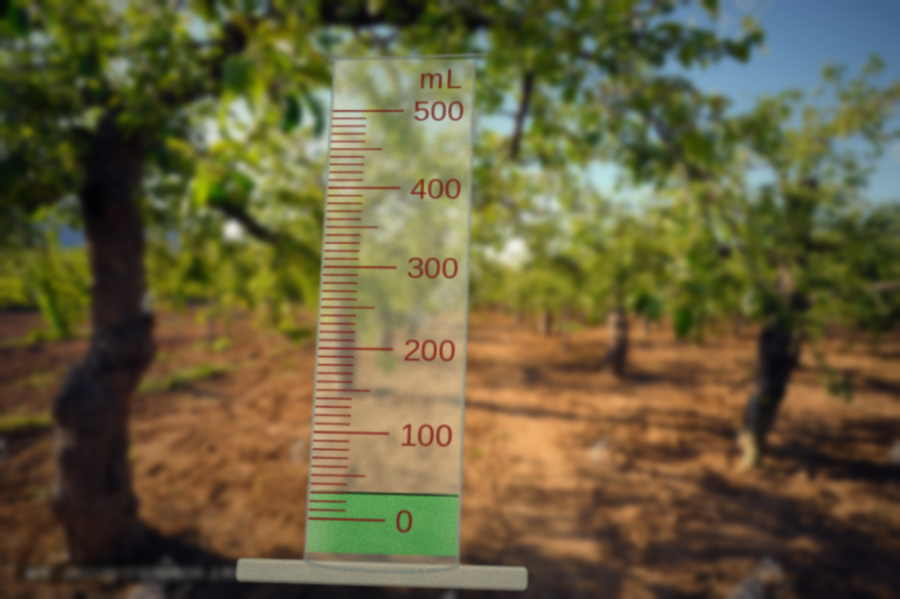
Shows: 30,mL
